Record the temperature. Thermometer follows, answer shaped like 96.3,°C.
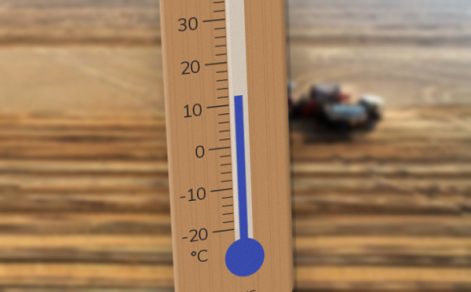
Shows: 12,°C
